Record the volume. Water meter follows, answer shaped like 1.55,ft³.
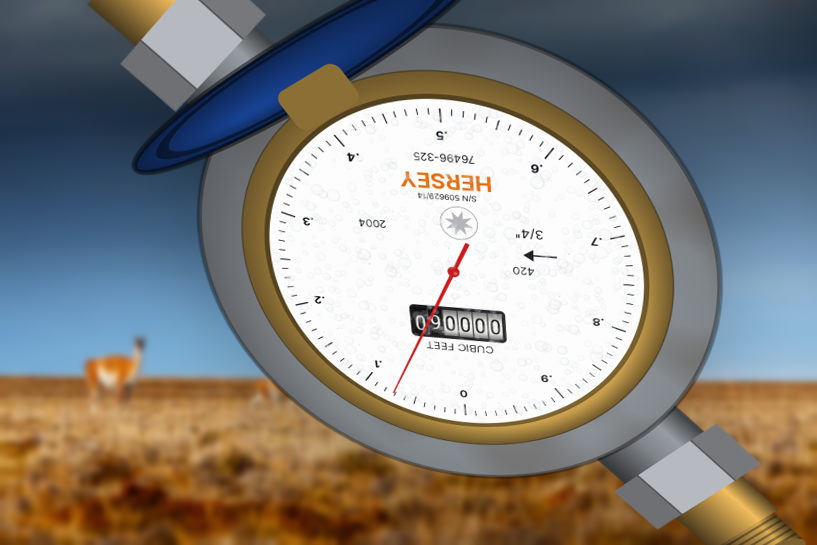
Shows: 60.07,ft³
